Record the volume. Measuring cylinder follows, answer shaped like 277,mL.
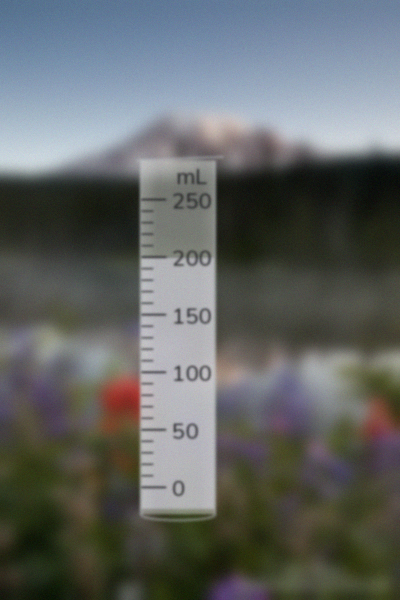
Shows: 200,mL
